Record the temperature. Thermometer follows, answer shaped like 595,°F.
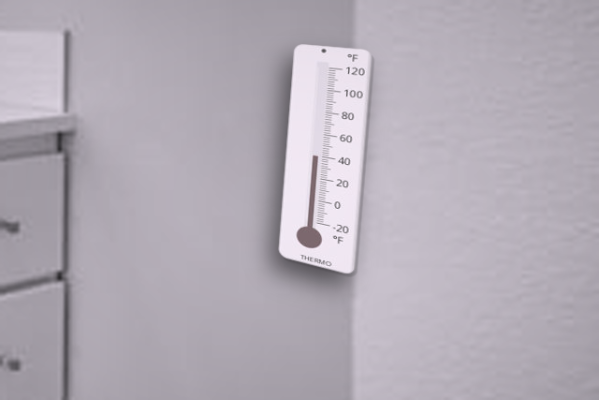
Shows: 40,°F
